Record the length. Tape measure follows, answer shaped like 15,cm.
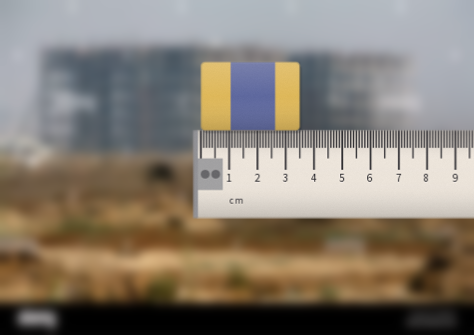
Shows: 3.5,cm
